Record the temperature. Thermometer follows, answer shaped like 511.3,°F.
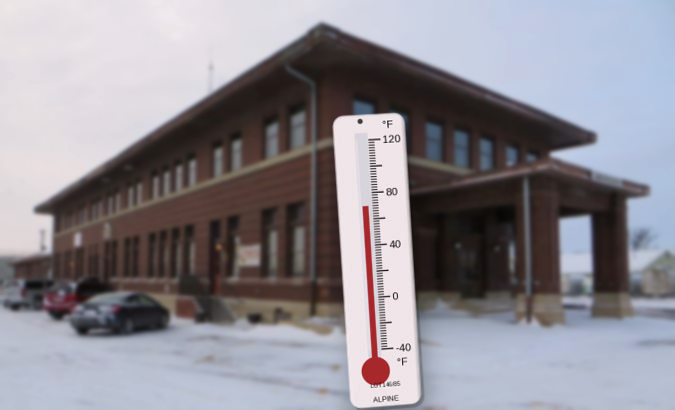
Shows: 70,°F
